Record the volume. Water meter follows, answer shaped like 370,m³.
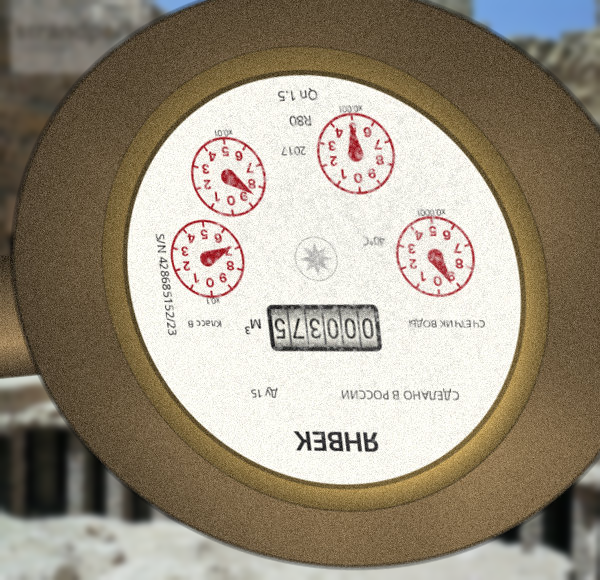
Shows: 375.6849,m³
